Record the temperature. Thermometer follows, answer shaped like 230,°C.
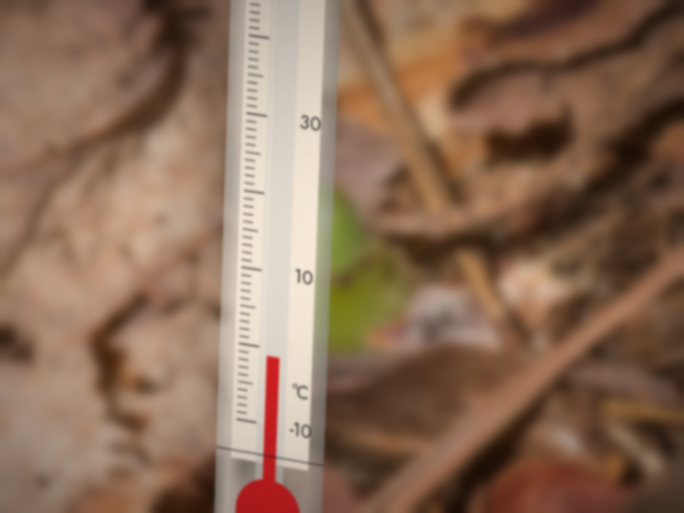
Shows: -1,°C
